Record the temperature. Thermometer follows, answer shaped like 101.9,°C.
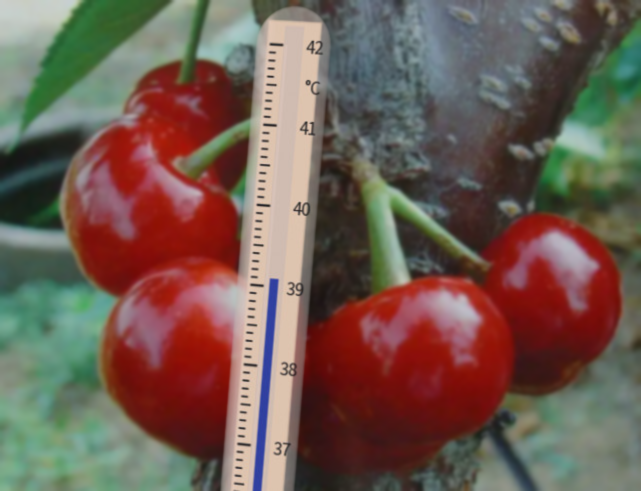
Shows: 39.1,°C
